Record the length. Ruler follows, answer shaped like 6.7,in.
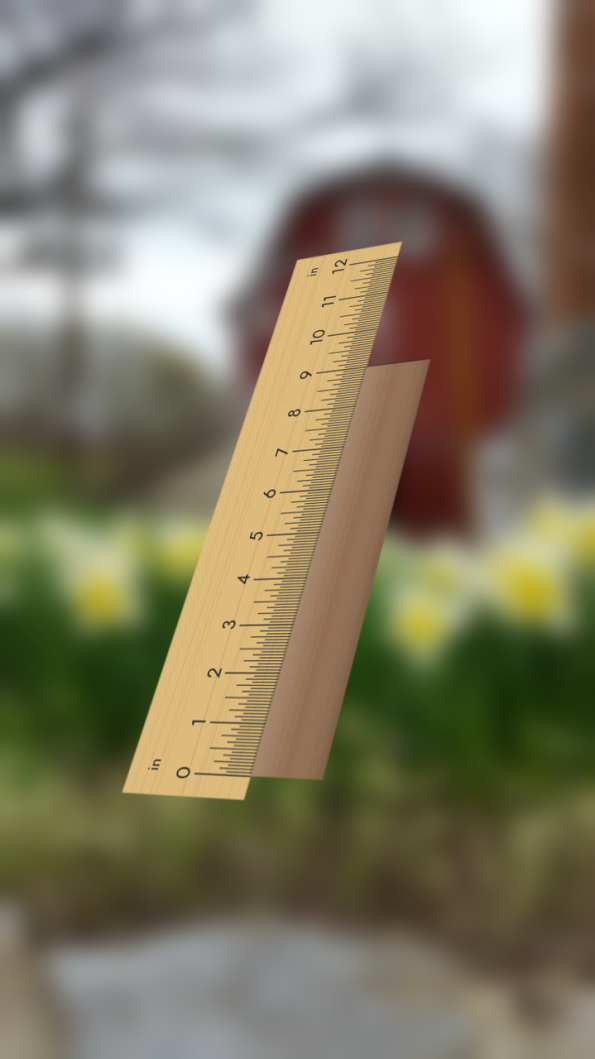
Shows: 9,in
